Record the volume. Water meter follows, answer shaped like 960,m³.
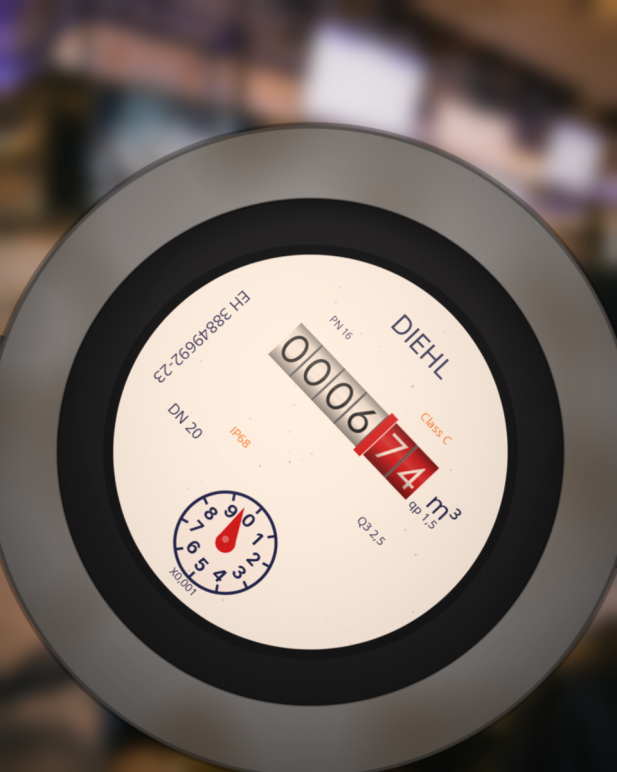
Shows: 6.739,m³
